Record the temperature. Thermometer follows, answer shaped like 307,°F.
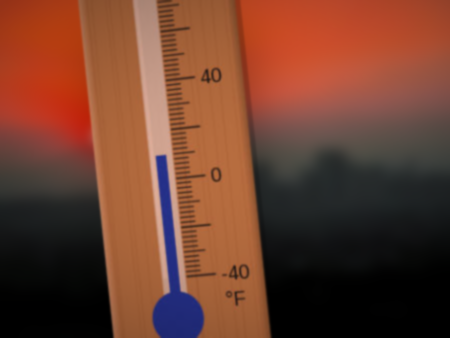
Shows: 10,°F
